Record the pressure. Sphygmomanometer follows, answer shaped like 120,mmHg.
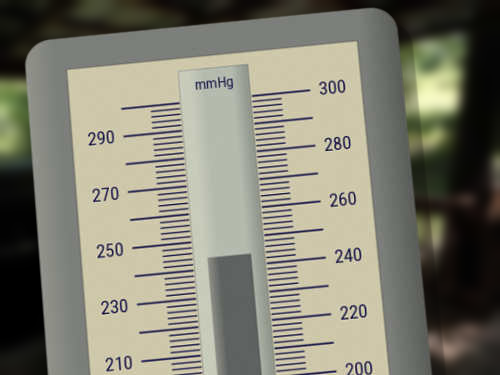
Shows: 244,mmHg
